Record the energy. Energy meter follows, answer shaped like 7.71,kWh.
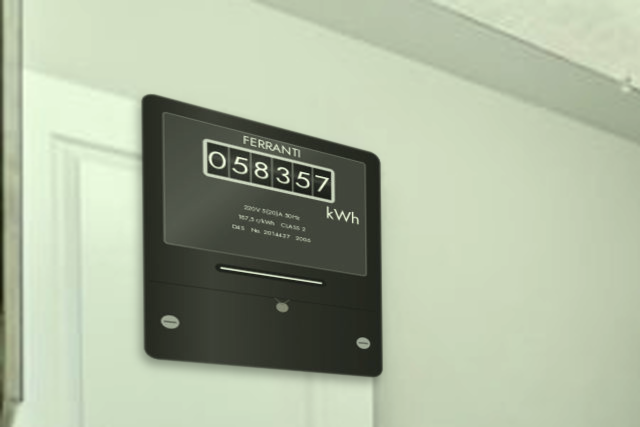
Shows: 58357,kWh
